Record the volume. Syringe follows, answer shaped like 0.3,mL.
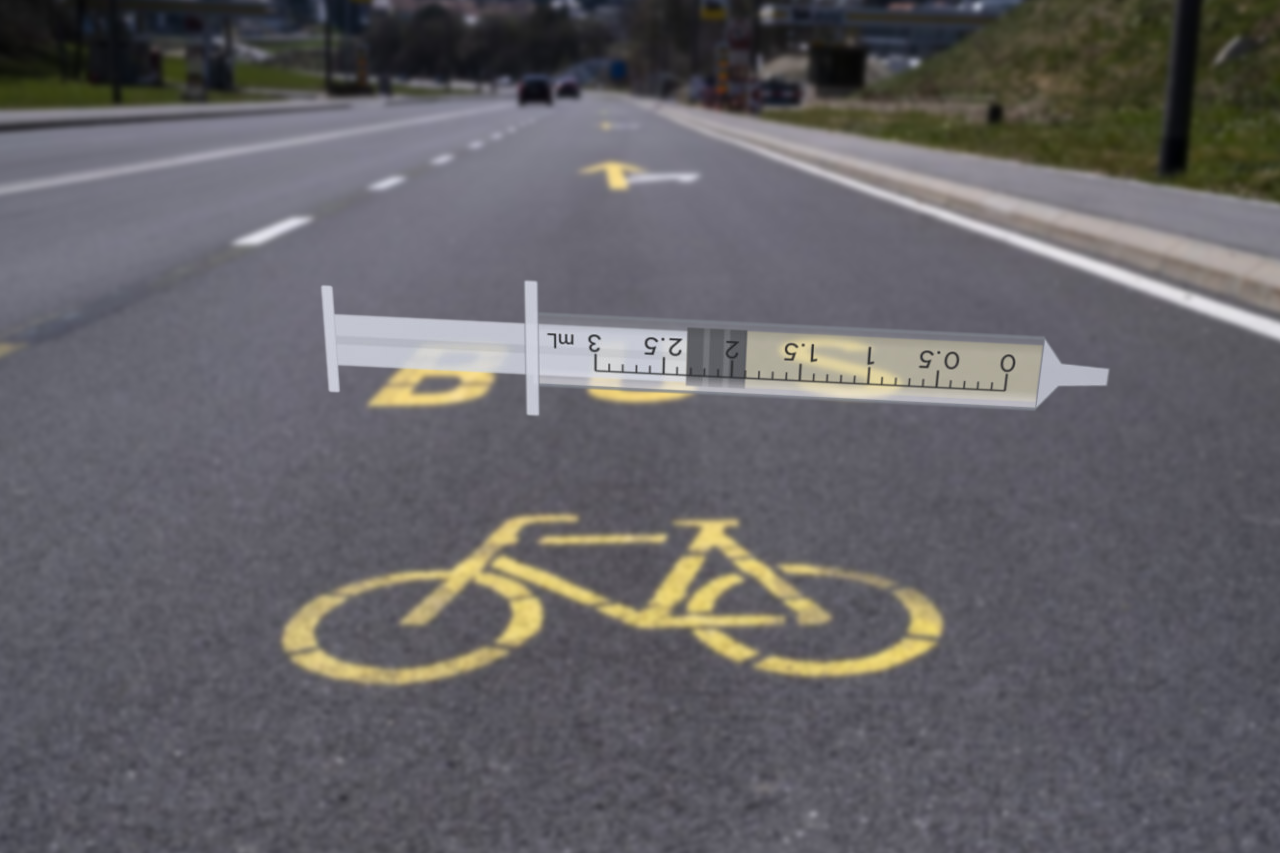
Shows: 1.9,mL
